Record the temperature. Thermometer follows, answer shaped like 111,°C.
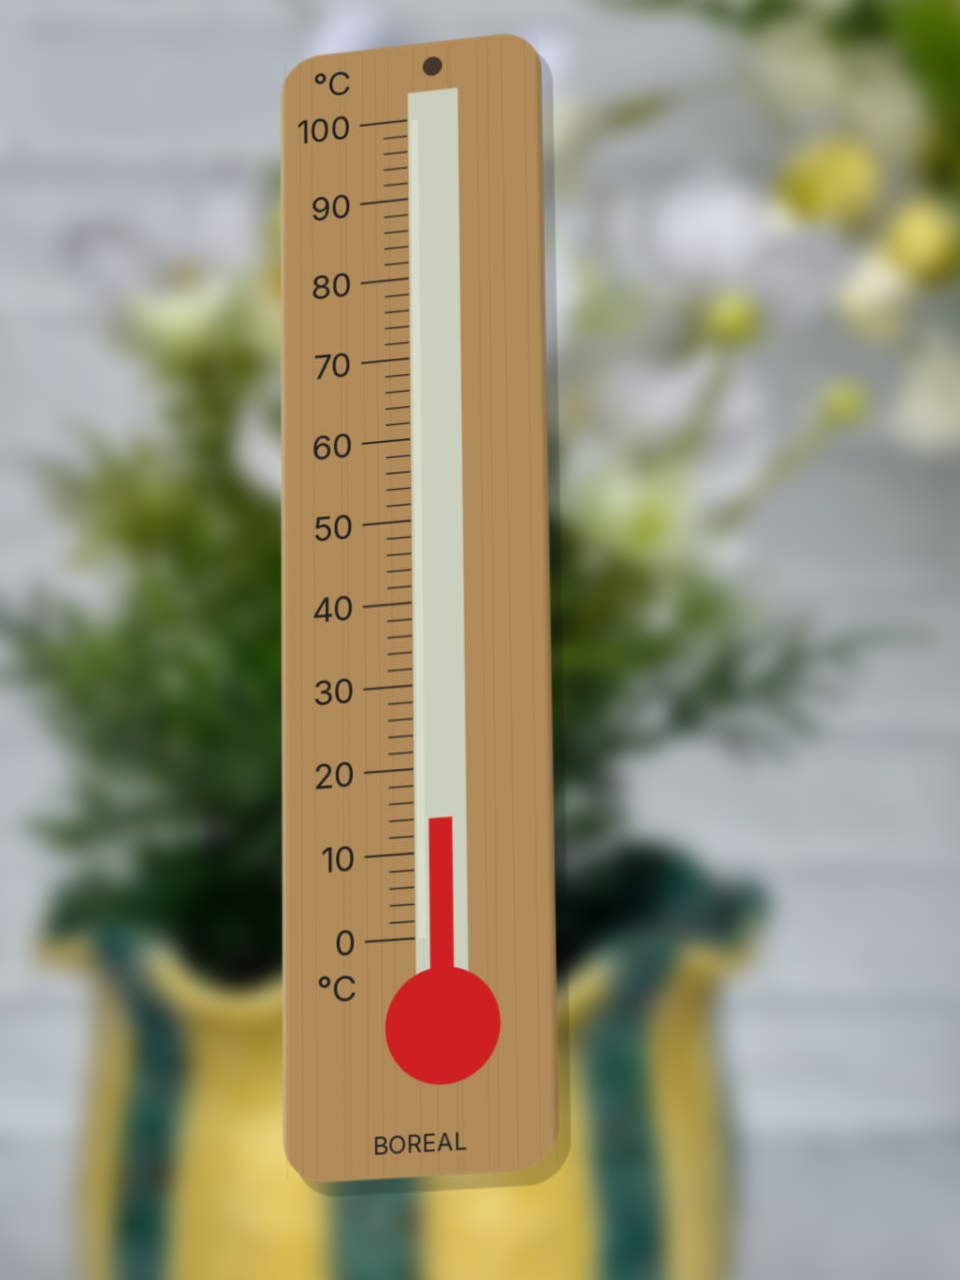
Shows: 14,°C
